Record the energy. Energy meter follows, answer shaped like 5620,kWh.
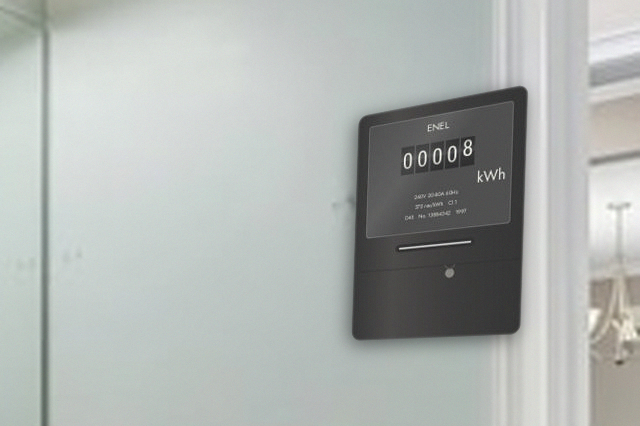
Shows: 8,kWh
